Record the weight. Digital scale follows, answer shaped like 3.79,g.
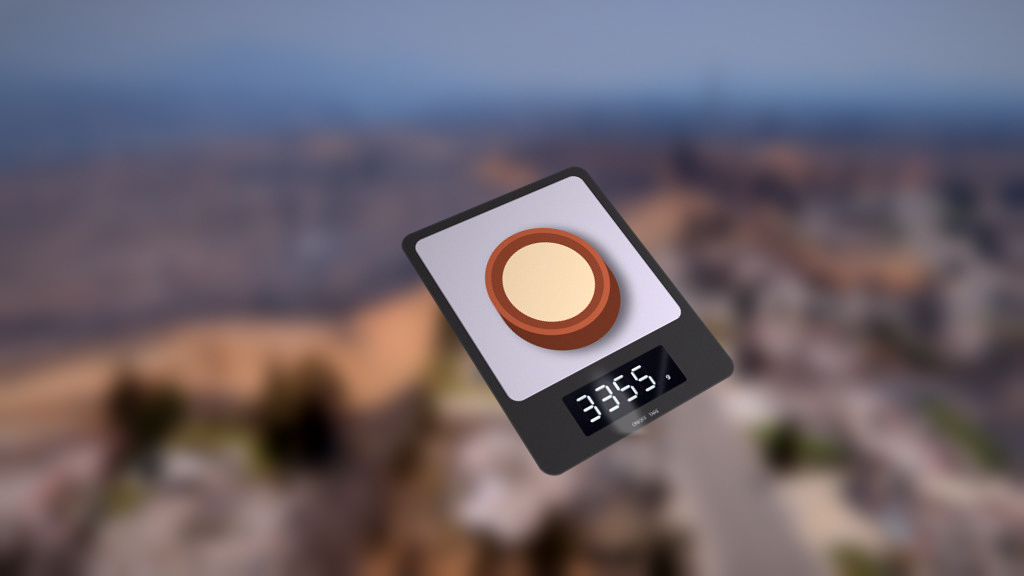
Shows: 3355,g
